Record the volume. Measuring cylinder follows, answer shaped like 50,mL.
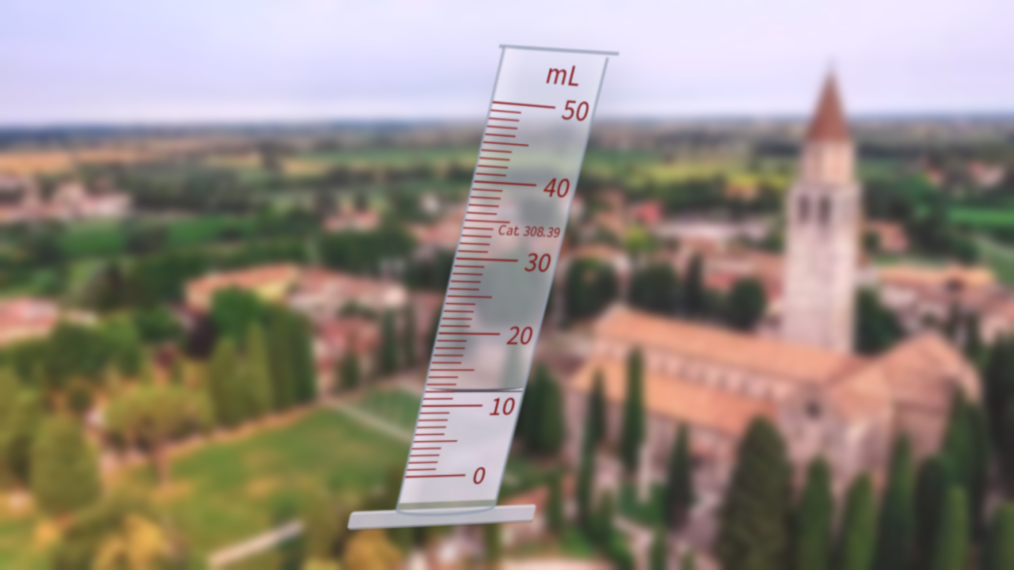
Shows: 12,mL
